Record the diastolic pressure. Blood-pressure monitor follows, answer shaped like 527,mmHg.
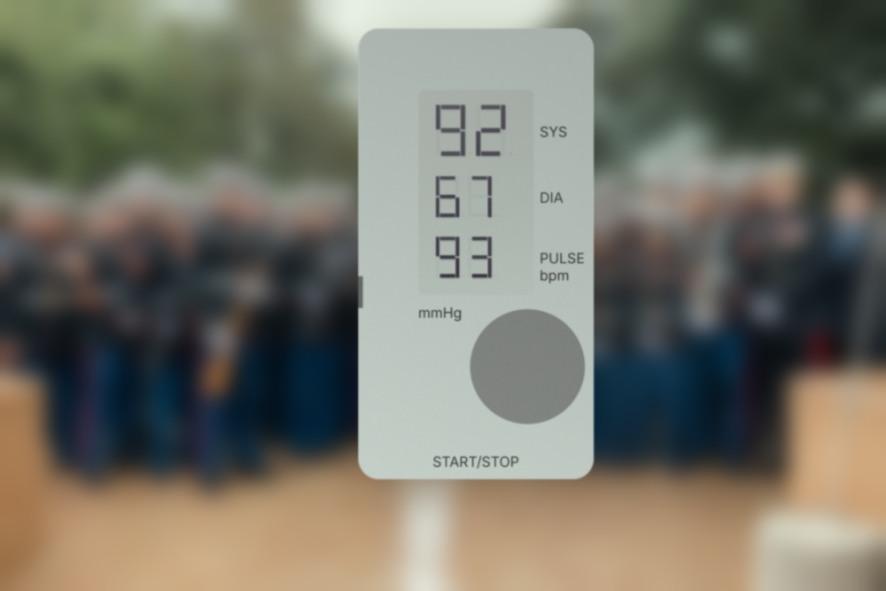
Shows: 67,mmHg
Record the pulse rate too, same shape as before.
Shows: 93,bpm
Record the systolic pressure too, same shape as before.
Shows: 92,mmHg
